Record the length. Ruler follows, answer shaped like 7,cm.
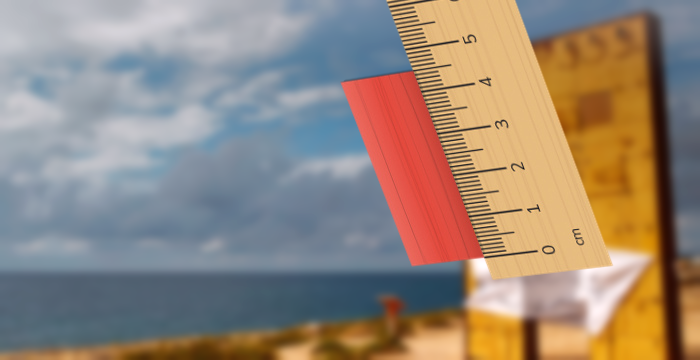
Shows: 4.5,cm
